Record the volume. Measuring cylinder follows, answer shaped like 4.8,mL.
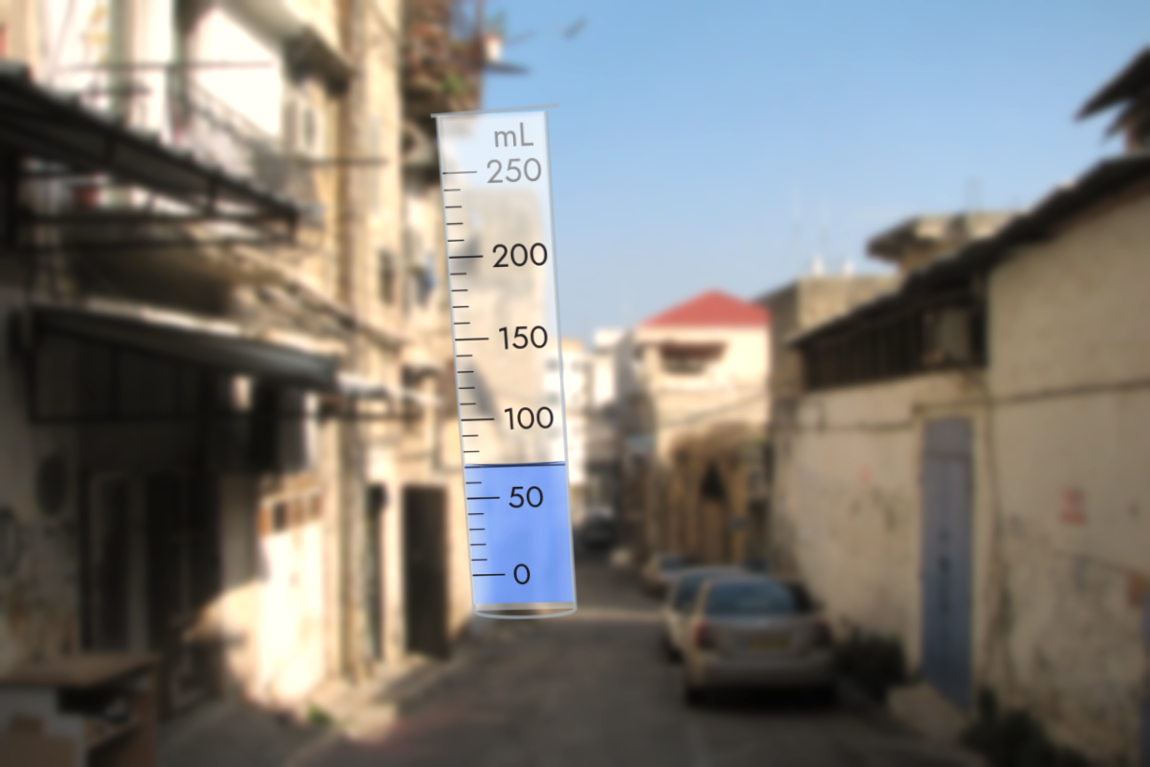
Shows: 70,mL
